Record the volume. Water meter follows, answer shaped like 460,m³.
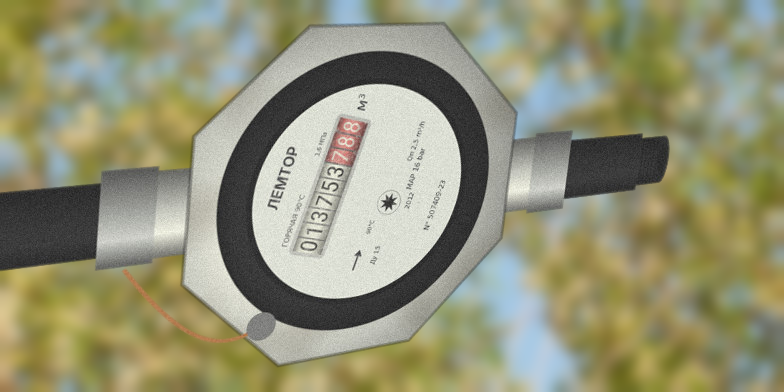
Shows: 13753.788,m³
